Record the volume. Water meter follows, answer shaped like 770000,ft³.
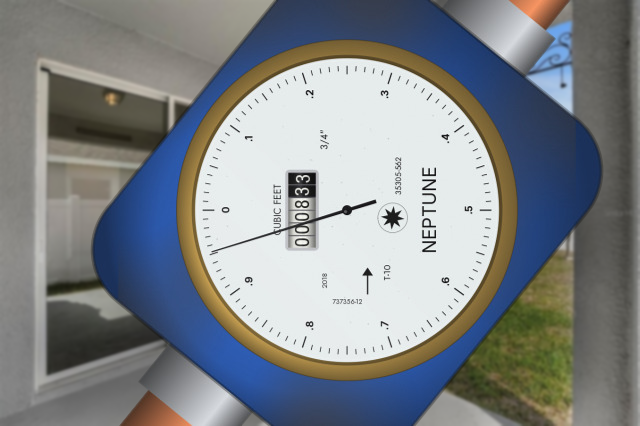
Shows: 832.95,ft³
